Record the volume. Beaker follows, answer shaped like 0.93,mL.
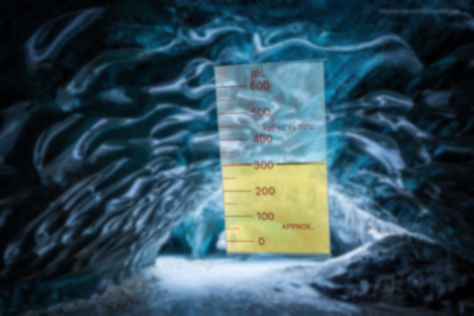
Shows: 300,mL
